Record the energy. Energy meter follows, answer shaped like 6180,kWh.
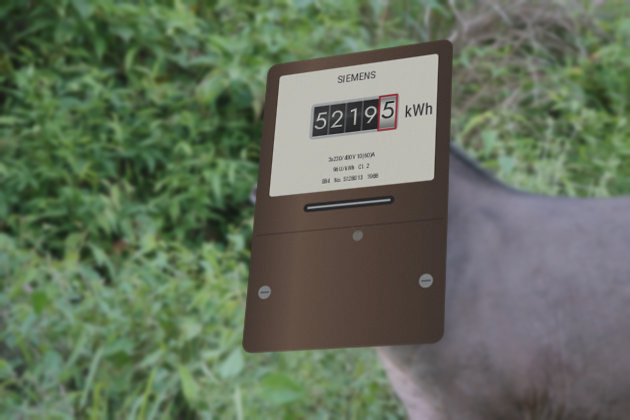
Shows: 5219.5,kWh
